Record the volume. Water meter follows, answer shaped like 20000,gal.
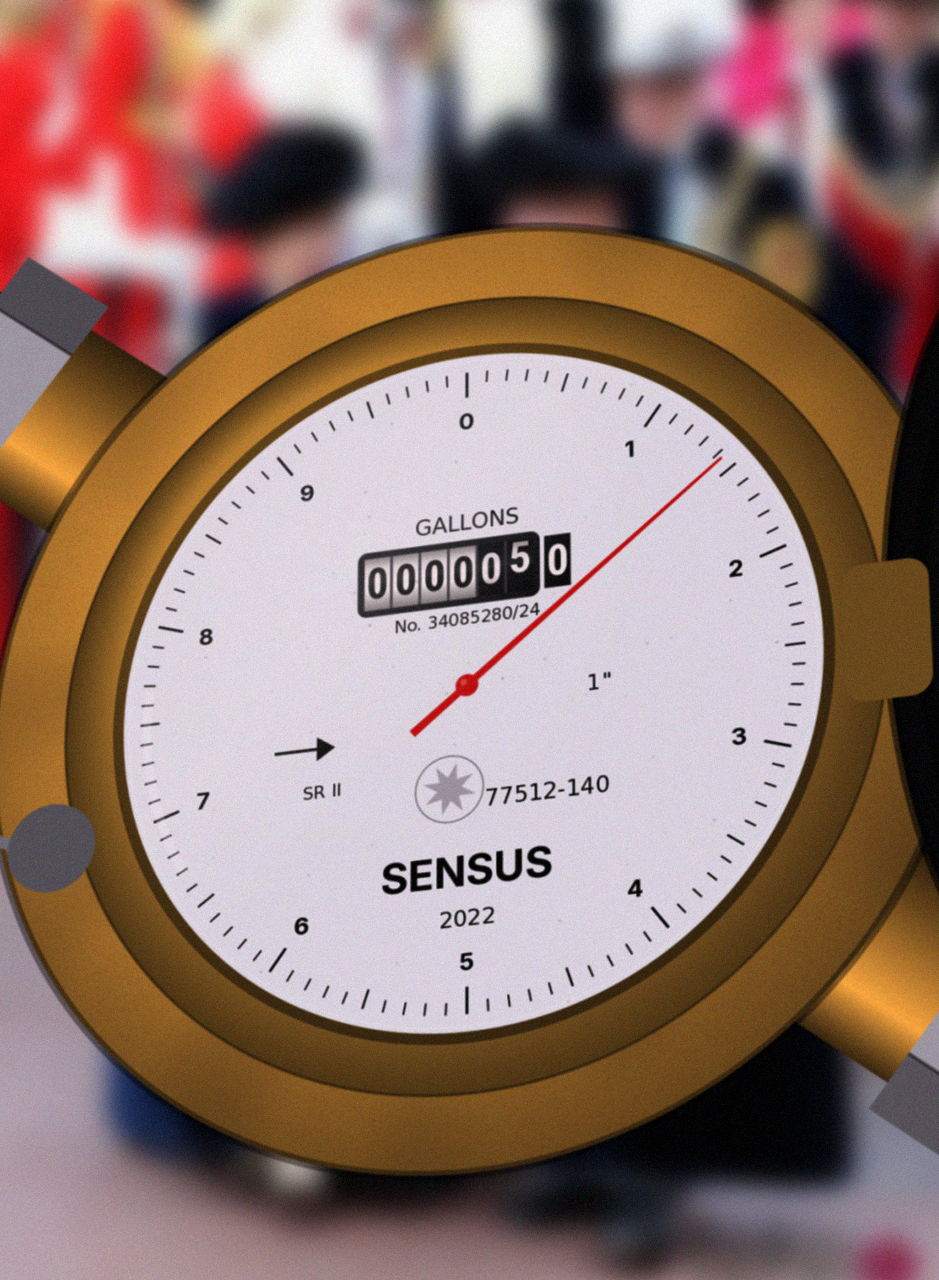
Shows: 51.4,gal
